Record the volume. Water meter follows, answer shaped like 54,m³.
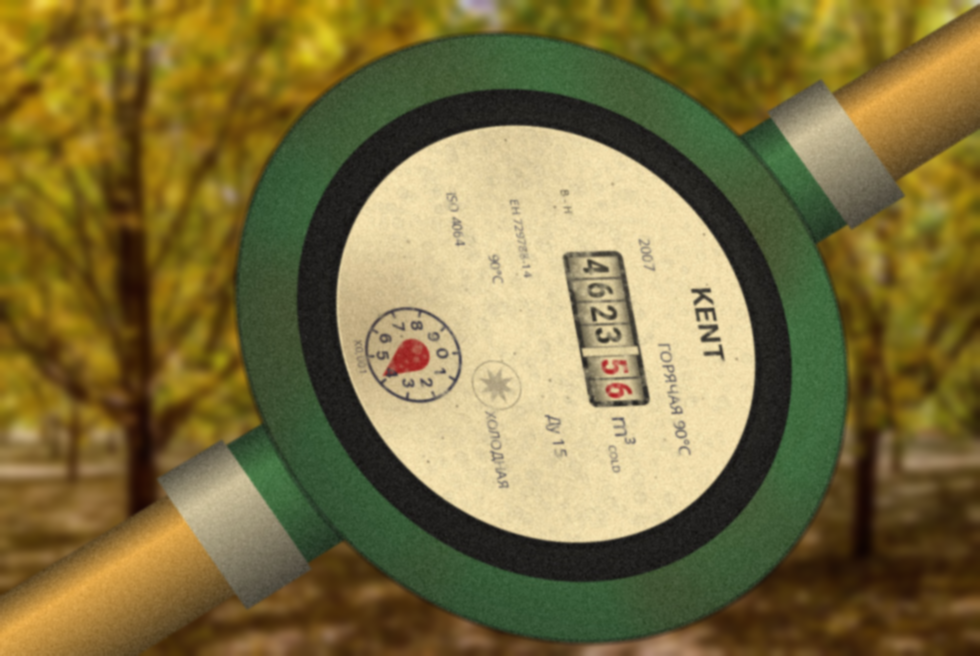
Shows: 4623.564,m³
